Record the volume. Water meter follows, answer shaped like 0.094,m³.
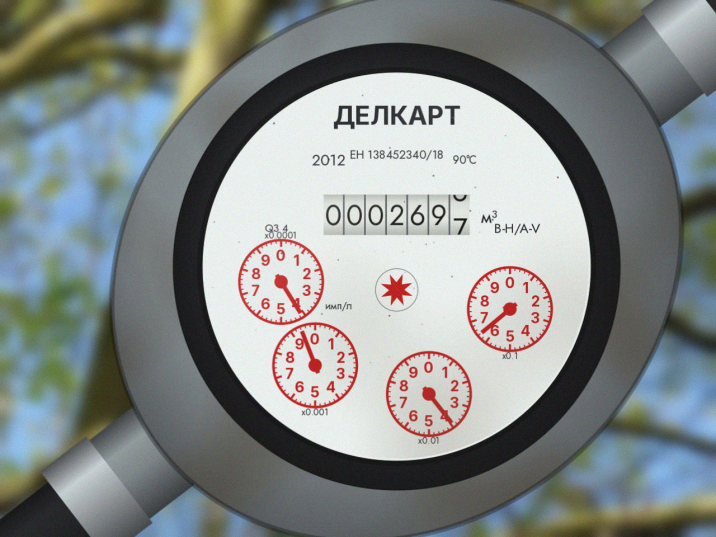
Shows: 2696.6394,m³
